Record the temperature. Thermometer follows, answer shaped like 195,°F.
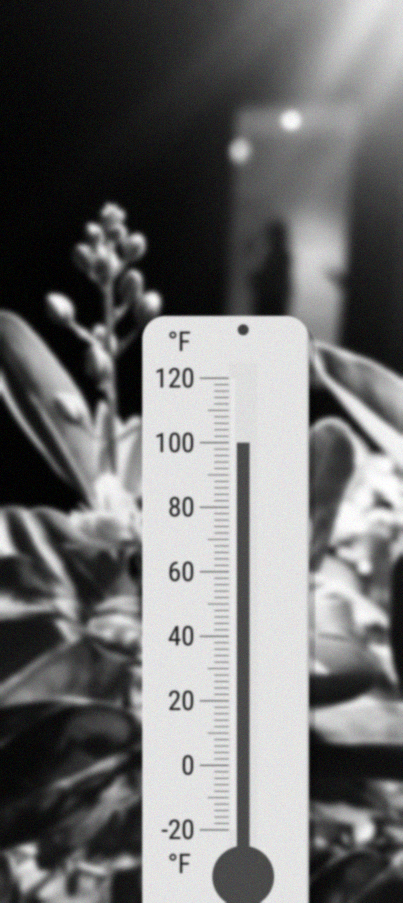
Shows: 100,°F
